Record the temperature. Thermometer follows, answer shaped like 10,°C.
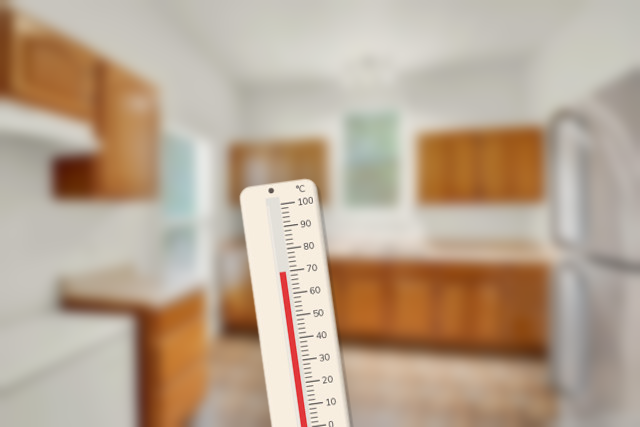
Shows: 70,°C
